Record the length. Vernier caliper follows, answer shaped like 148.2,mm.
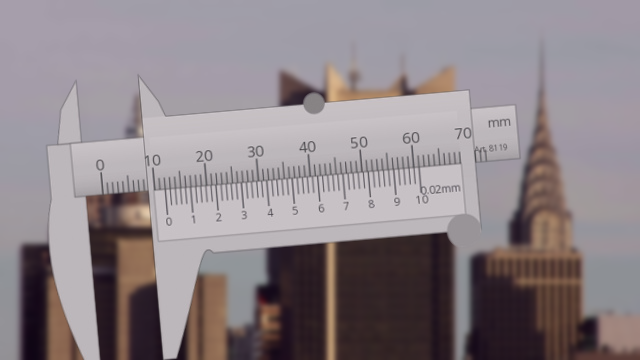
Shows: 12.0,mm
